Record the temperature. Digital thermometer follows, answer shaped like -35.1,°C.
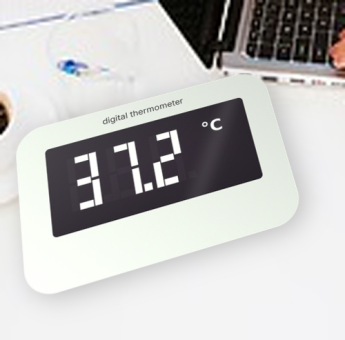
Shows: 37.2,°C
